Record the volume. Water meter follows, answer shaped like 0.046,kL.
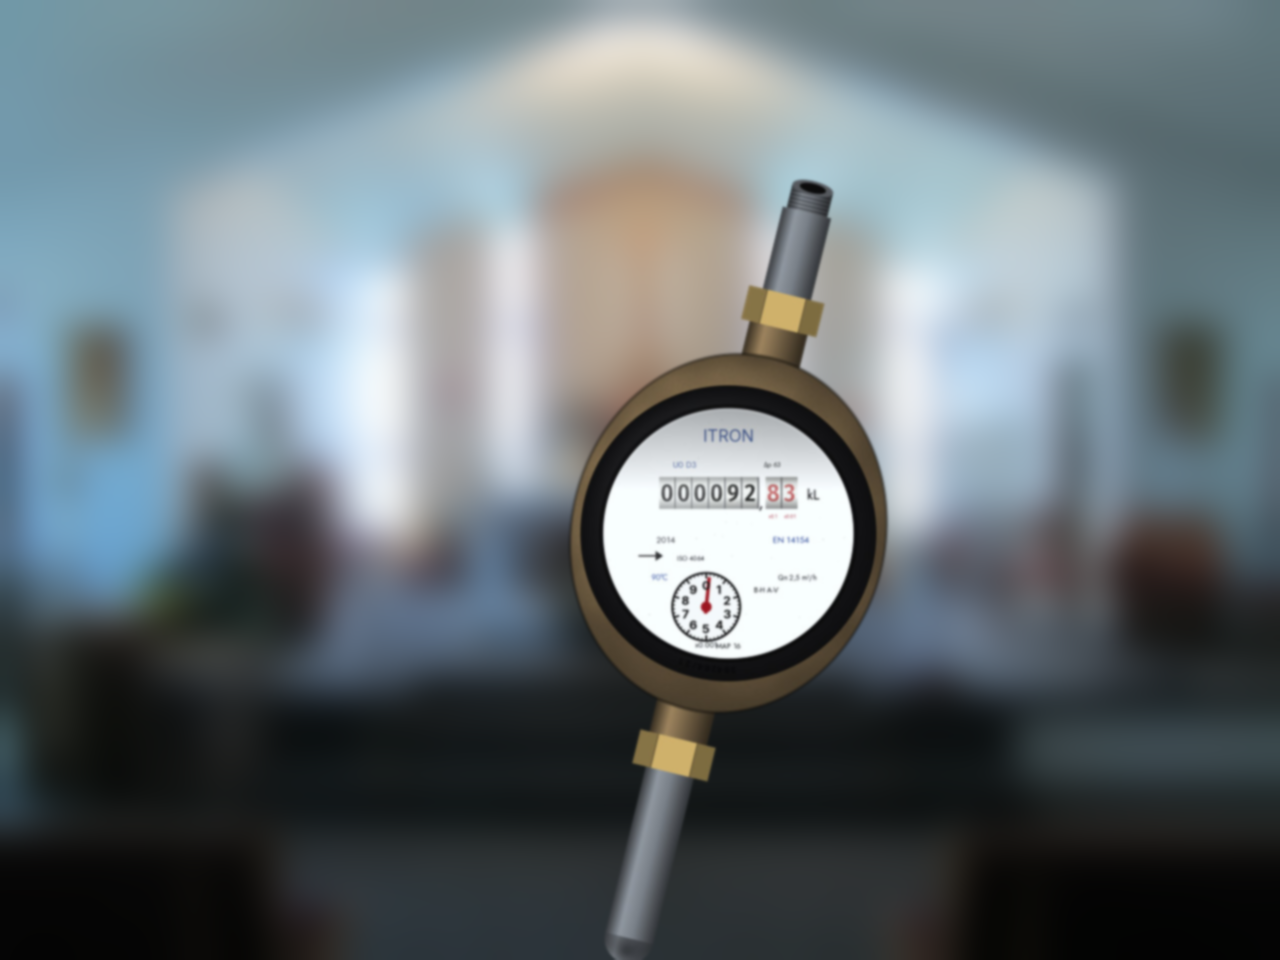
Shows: 92.830,kL
